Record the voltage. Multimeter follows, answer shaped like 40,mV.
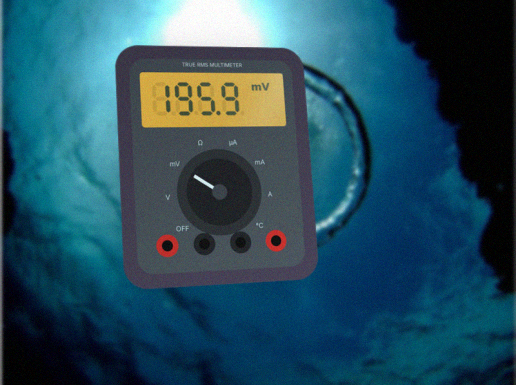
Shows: 195.9,mV
